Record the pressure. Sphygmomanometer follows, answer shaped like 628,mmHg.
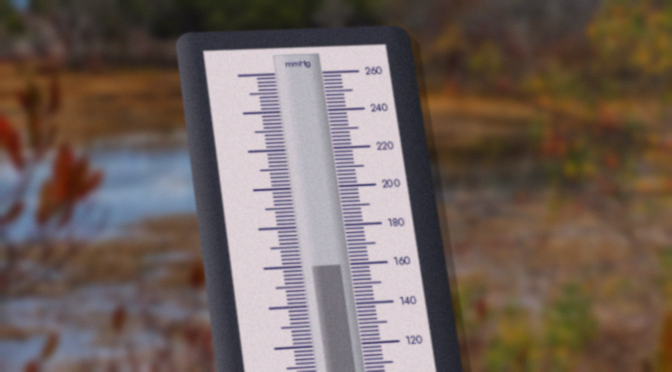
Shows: 160,mmHg
